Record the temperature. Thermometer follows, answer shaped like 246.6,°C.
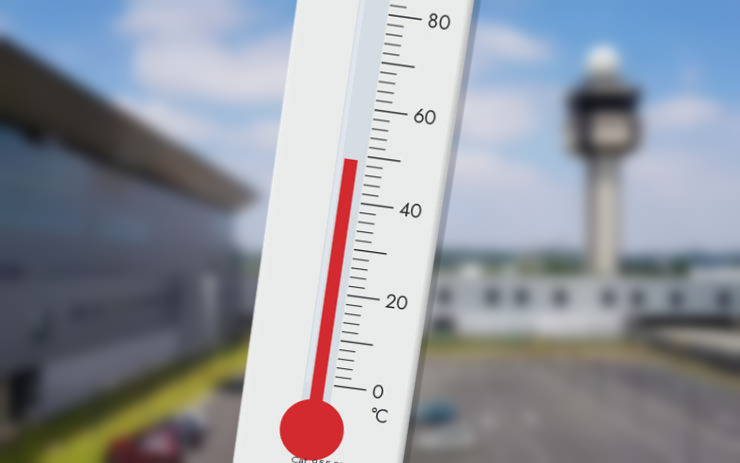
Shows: 49,°C
